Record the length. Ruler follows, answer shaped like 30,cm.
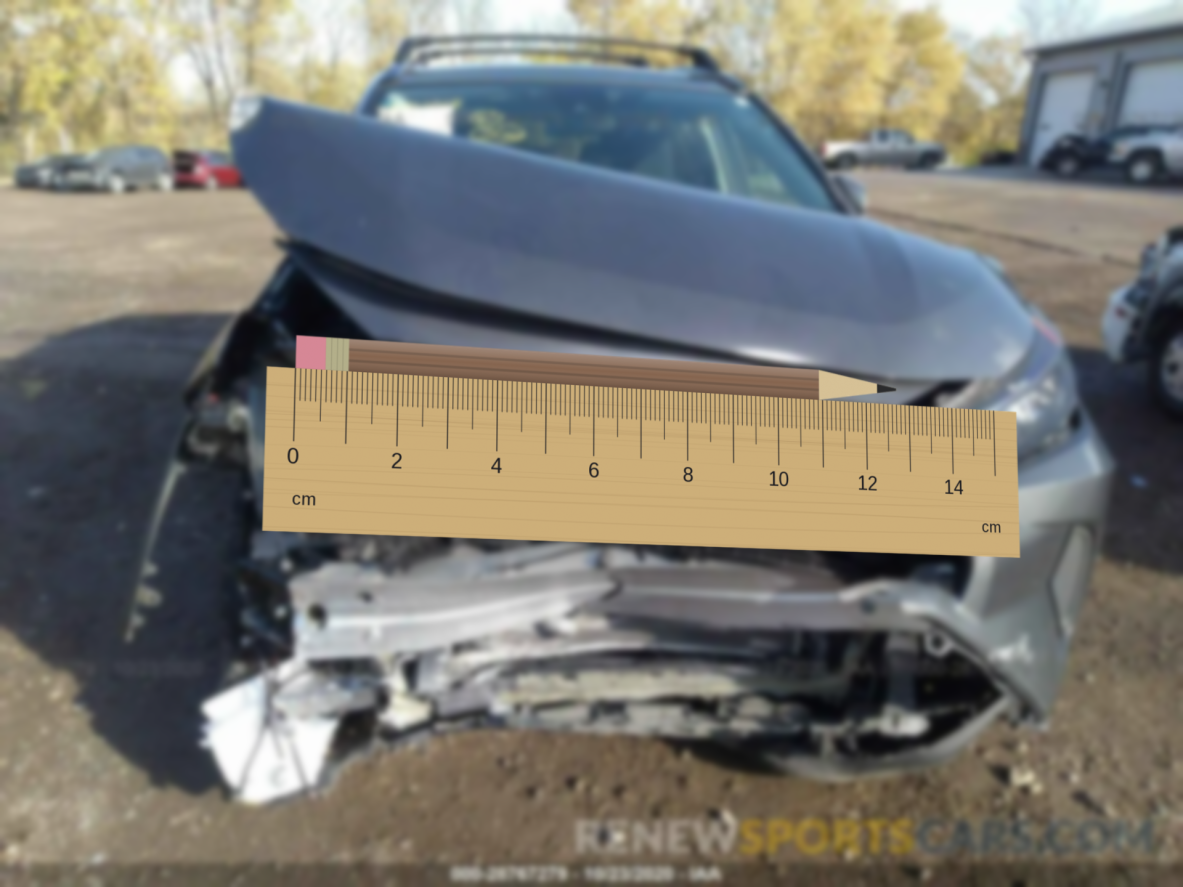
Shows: 12.7,cm
